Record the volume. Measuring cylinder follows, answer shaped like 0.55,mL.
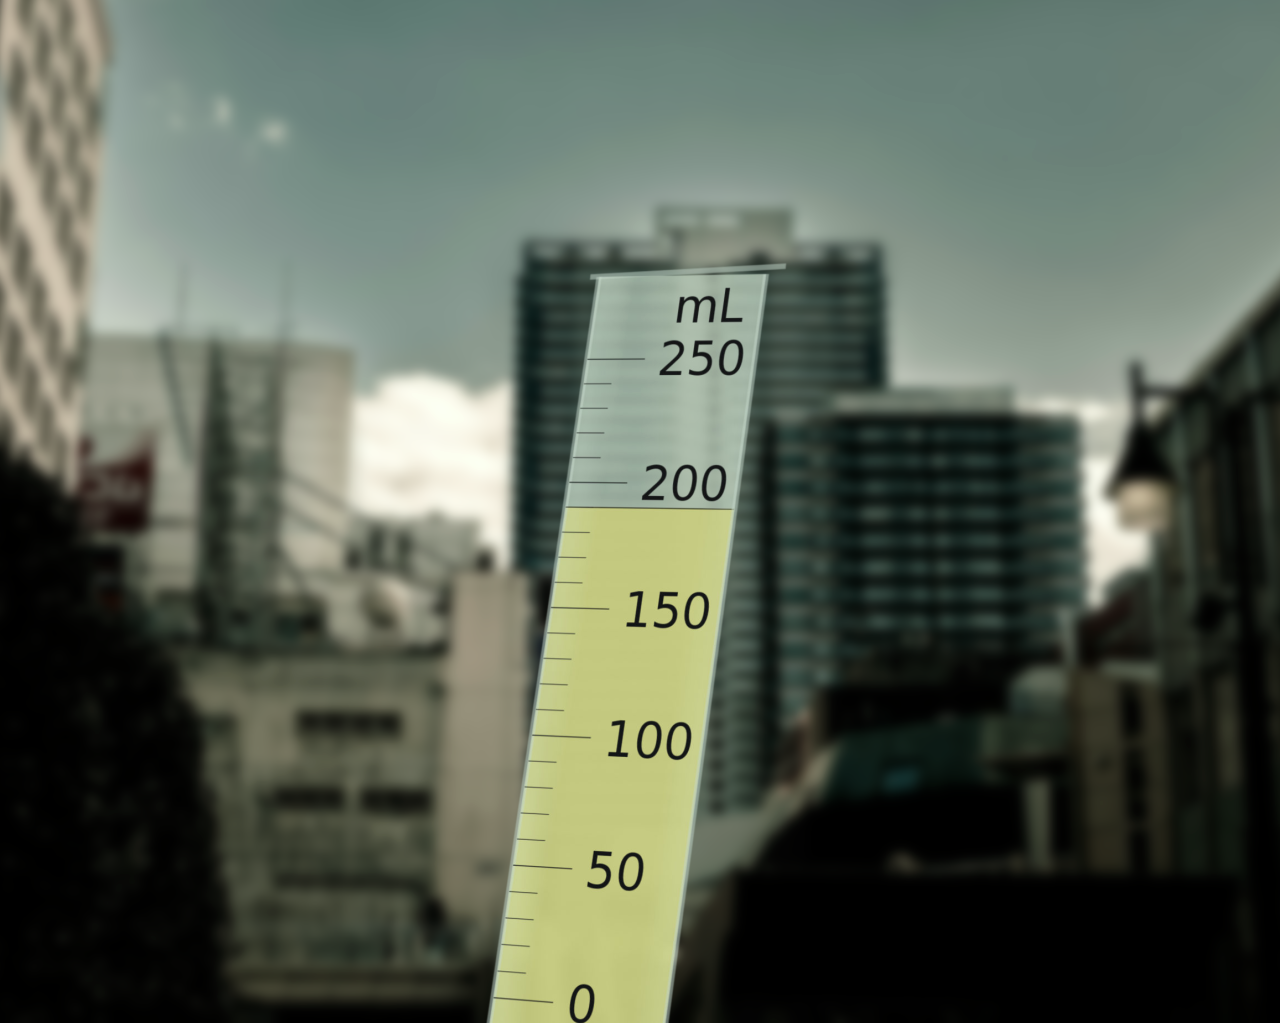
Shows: 190,mL
